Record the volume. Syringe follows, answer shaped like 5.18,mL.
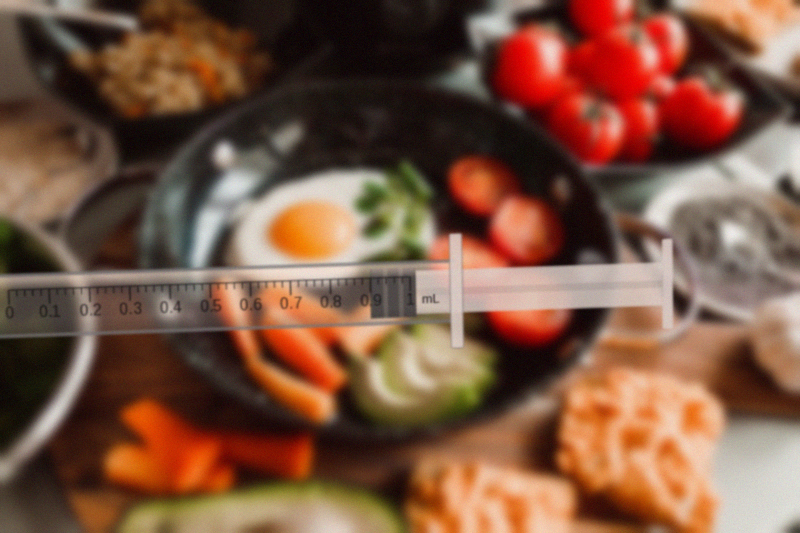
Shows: 0.9,mL
